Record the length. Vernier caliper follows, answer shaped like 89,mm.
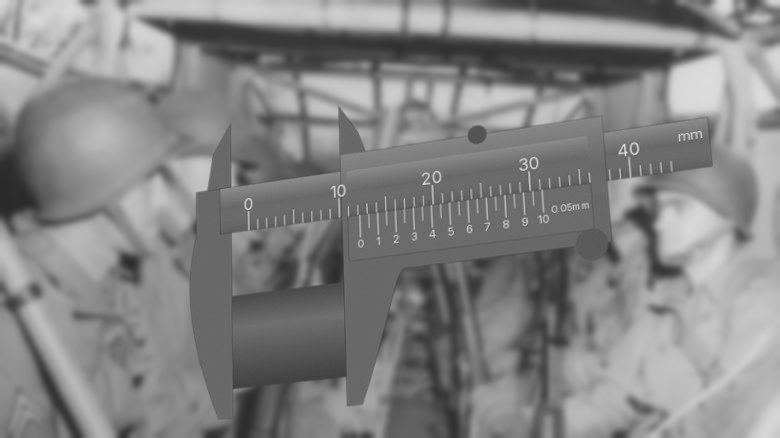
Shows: 12.2,mm
